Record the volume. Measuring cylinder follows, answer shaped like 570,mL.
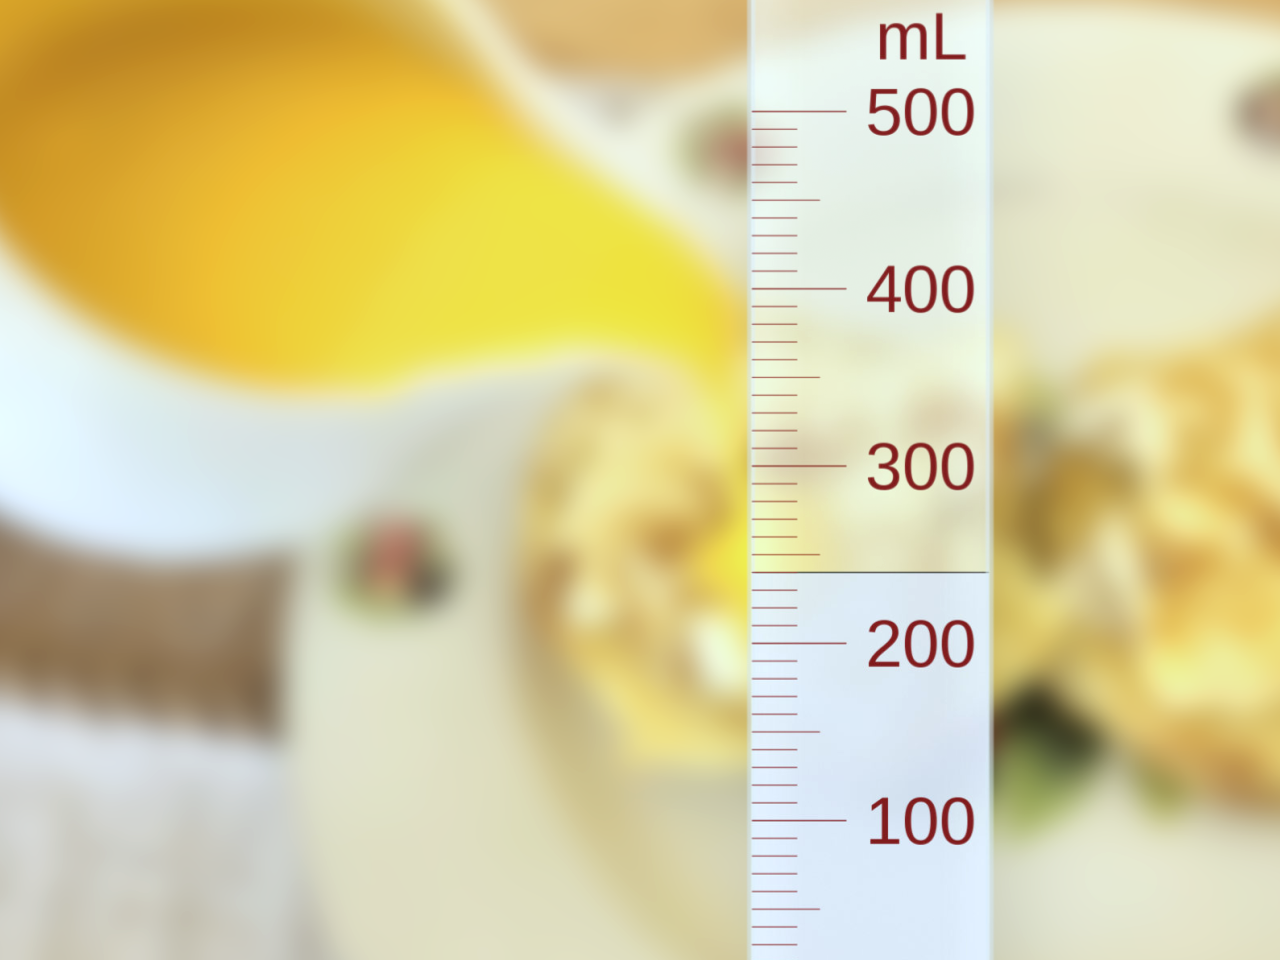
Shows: 240,mL
